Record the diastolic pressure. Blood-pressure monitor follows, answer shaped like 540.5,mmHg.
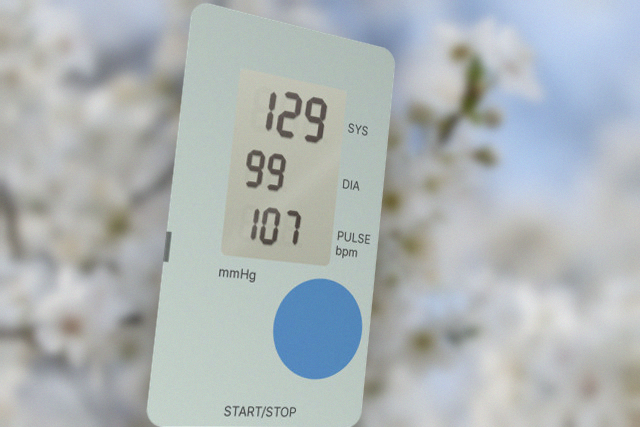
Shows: 99,mmHg
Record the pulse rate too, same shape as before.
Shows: 107,bpm
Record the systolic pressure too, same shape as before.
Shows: 129,mmHg
